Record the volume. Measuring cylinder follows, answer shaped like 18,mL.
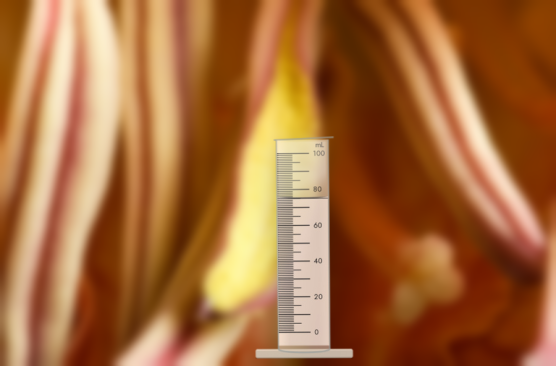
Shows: 75,mL
